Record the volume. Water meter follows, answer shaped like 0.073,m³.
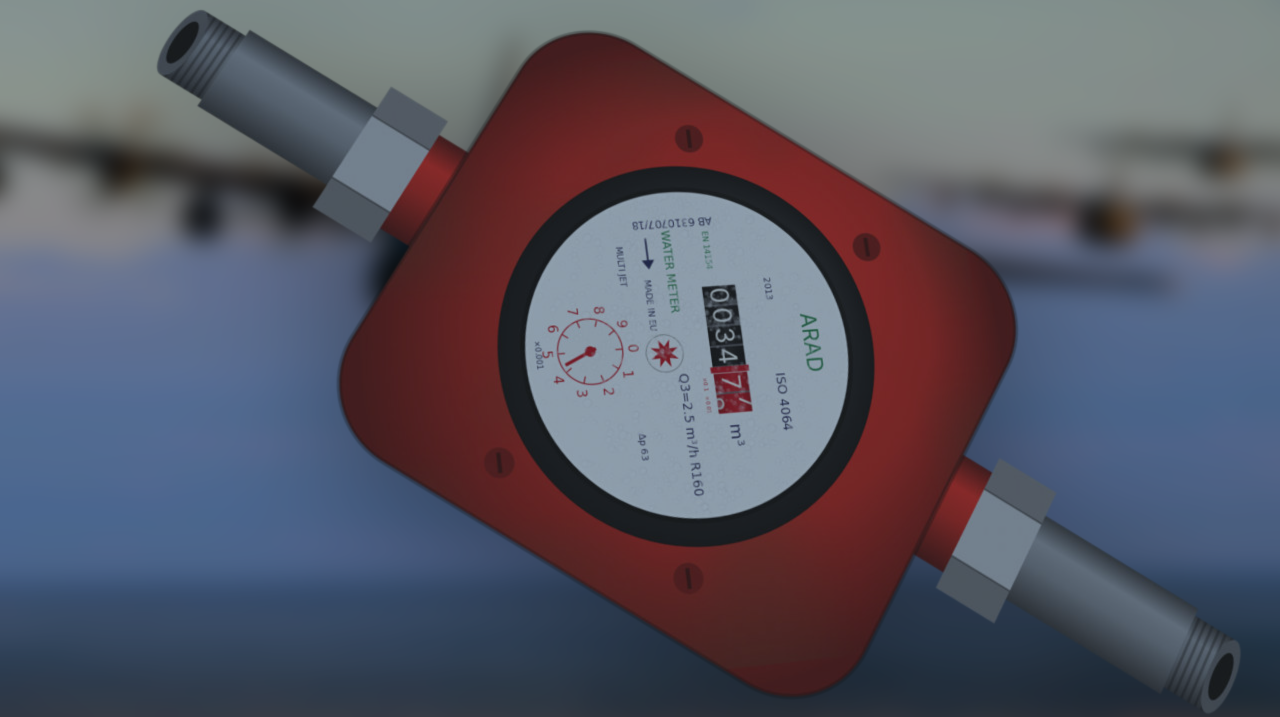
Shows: 34.774,m³
